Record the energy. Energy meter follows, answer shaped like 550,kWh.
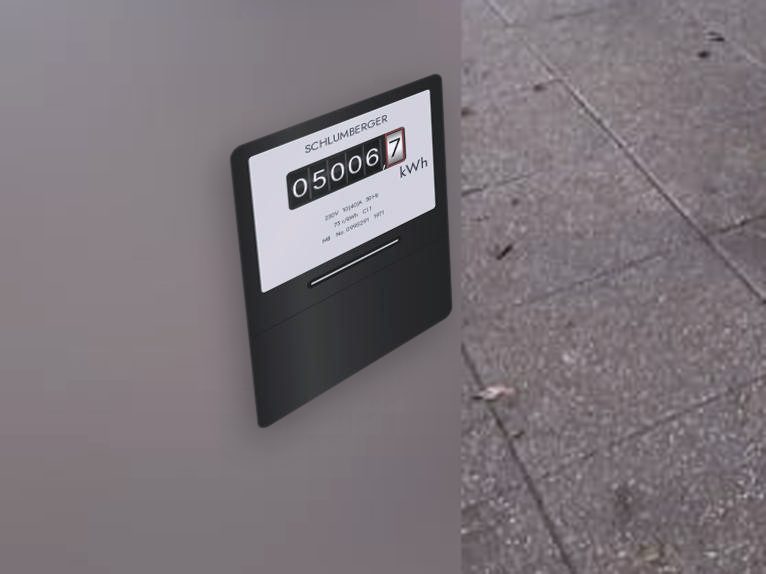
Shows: 5006.7,kWh
